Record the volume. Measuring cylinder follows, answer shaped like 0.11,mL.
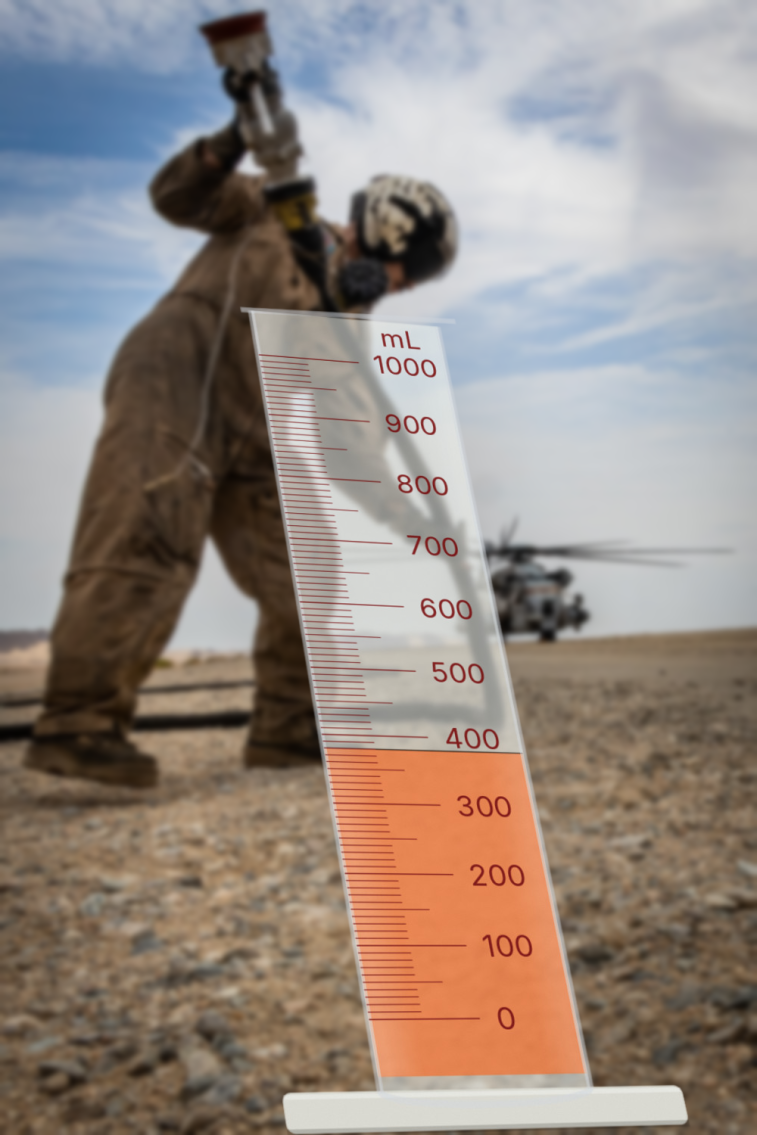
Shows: 380,mL
